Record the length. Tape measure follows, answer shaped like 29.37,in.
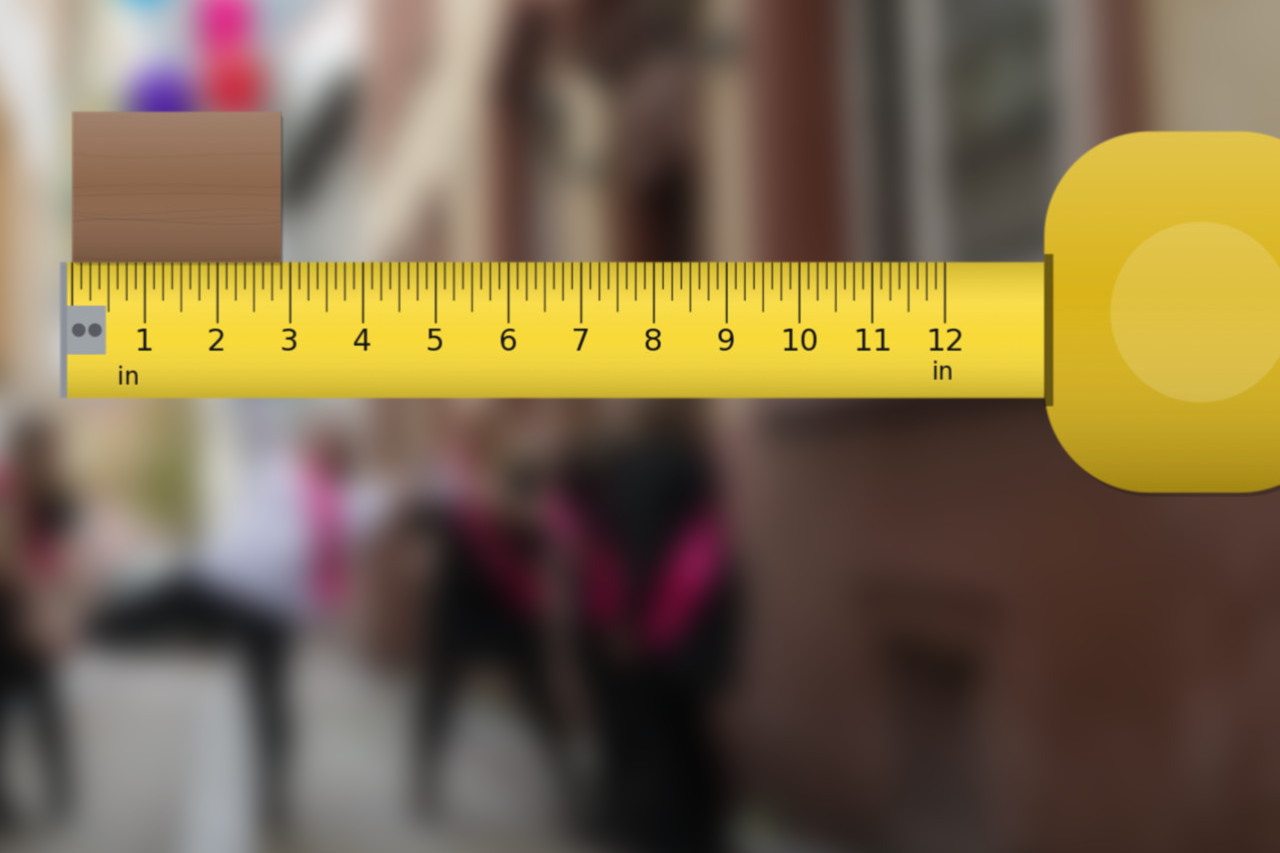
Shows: 2.875,in
